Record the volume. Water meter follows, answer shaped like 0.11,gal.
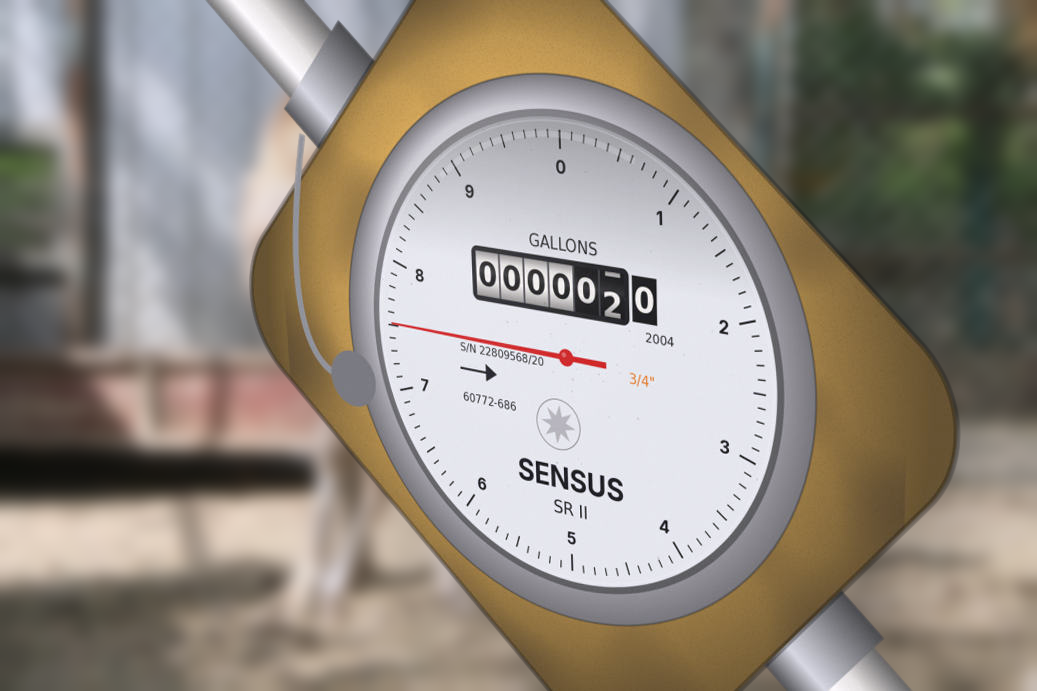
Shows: 17.5,gal
